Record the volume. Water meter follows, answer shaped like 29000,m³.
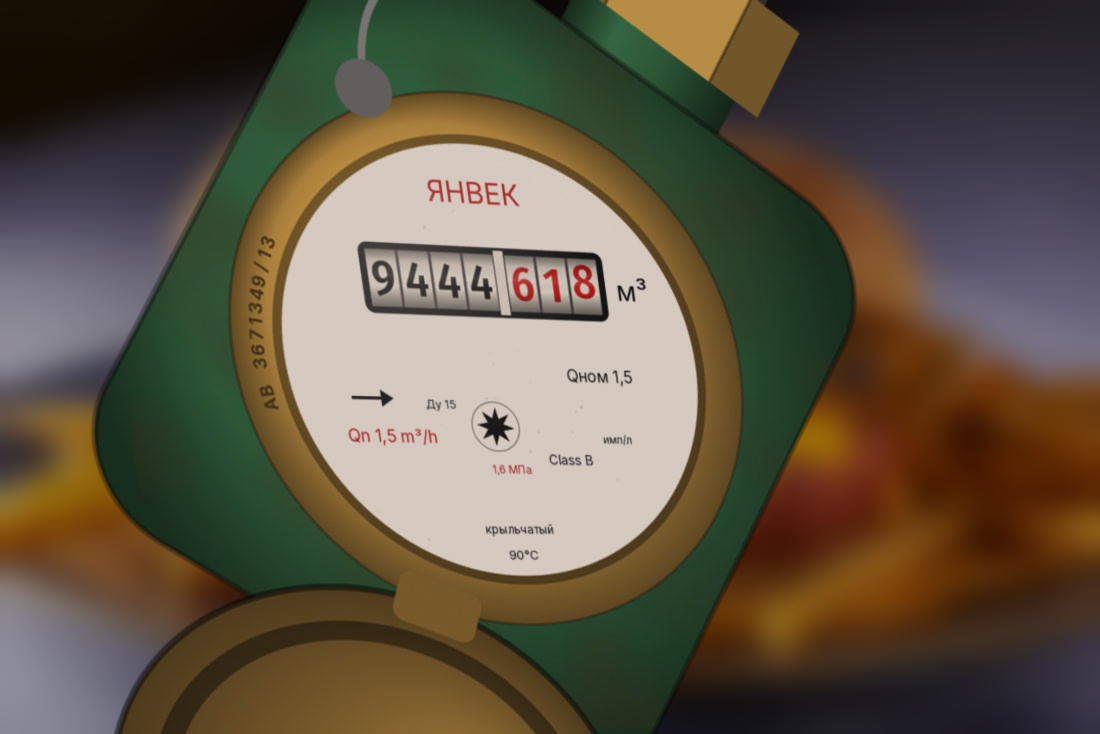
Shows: 9444.618,m³
